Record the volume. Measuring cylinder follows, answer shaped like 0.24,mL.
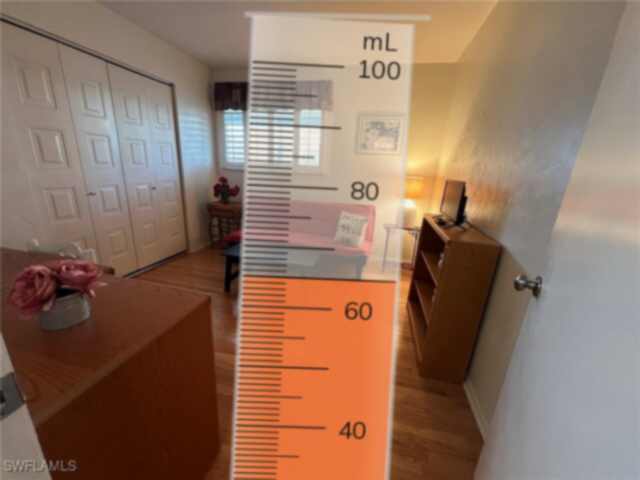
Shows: 65,mL
